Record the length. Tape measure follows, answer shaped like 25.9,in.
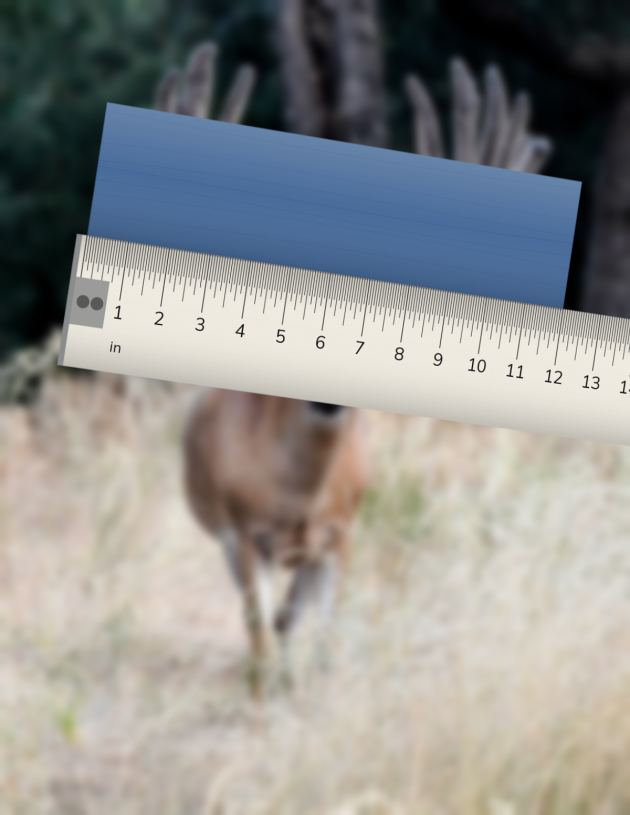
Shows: 12,in
